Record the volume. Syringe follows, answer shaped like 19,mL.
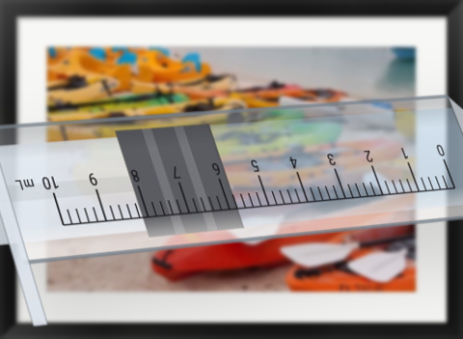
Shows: 5.8,mL
